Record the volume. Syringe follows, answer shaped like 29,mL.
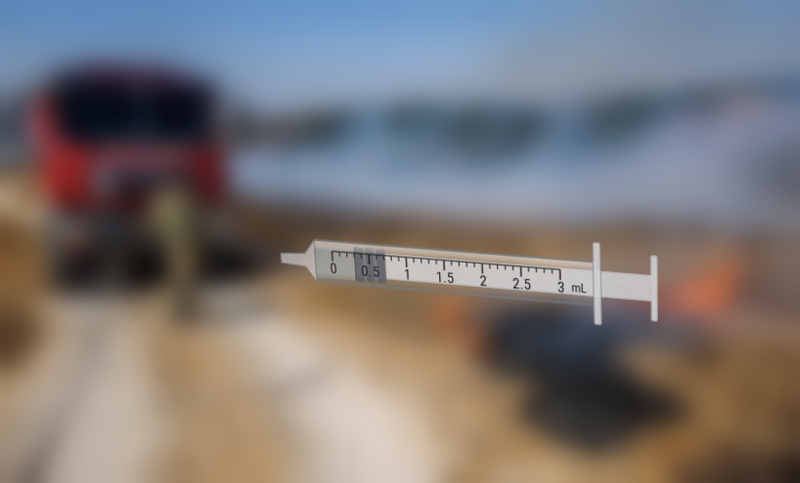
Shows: 0.3,mL
